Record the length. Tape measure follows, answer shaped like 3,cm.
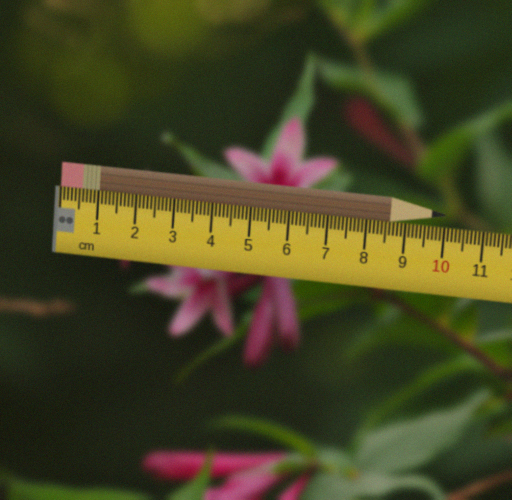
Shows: 10,cm
